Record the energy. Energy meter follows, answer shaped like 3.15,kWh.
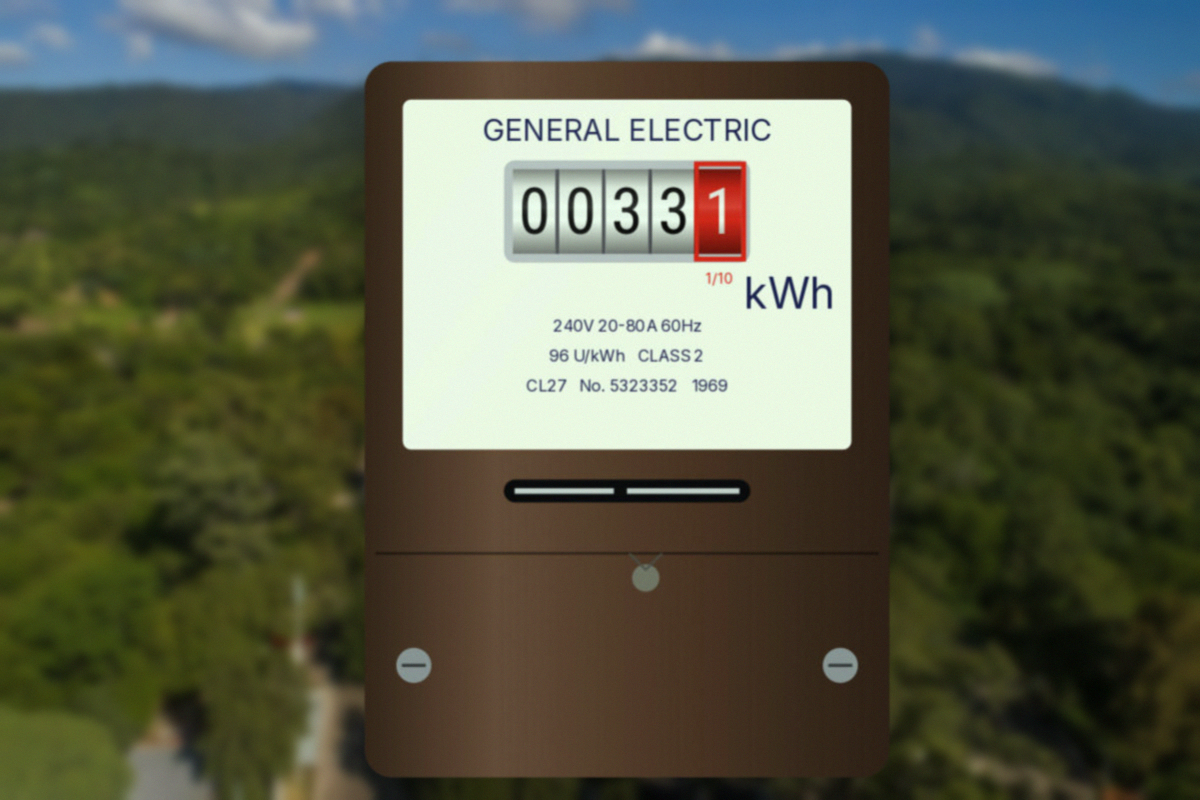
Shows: 33.1,kWh
